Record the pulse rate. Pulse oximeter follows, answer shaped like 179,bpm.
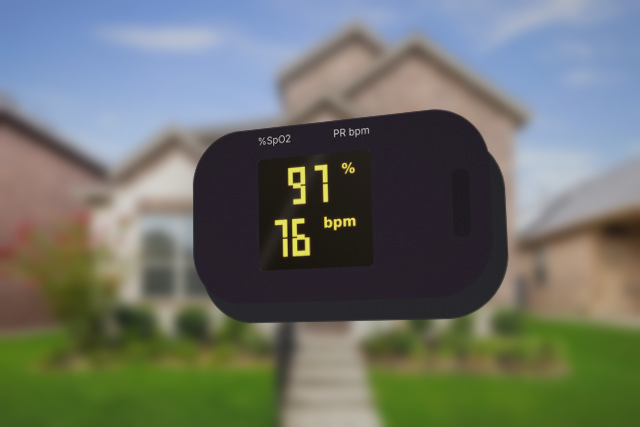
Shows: 76,bpm
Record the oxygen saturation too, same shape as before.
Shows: 97,%
